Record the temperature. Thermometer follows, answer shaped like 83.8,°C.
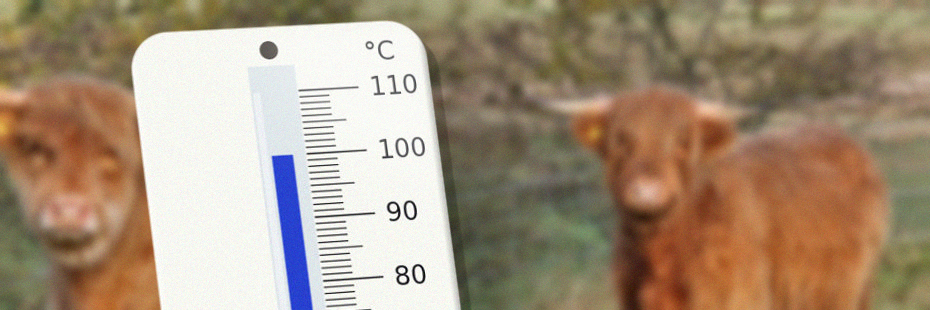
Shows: 100,°C
